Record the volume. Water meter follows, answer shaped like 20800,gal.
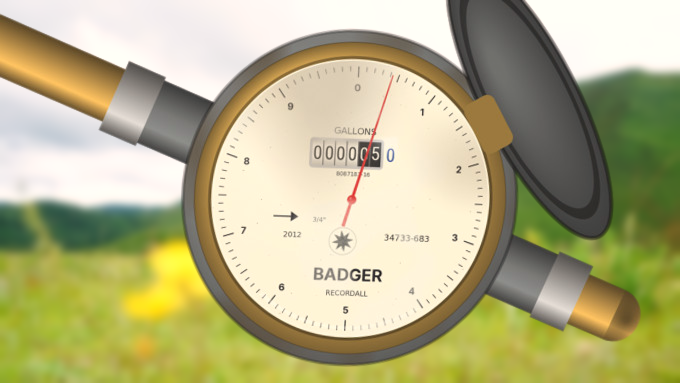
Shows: 50.4,gal
